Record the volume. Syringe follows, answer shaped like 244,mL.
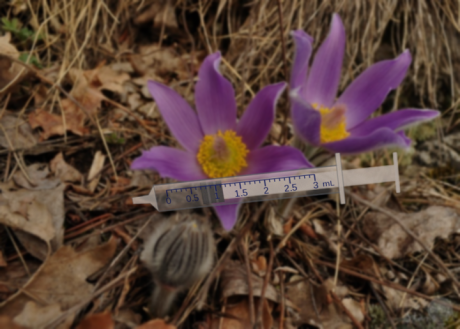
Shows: 0.7,mL
